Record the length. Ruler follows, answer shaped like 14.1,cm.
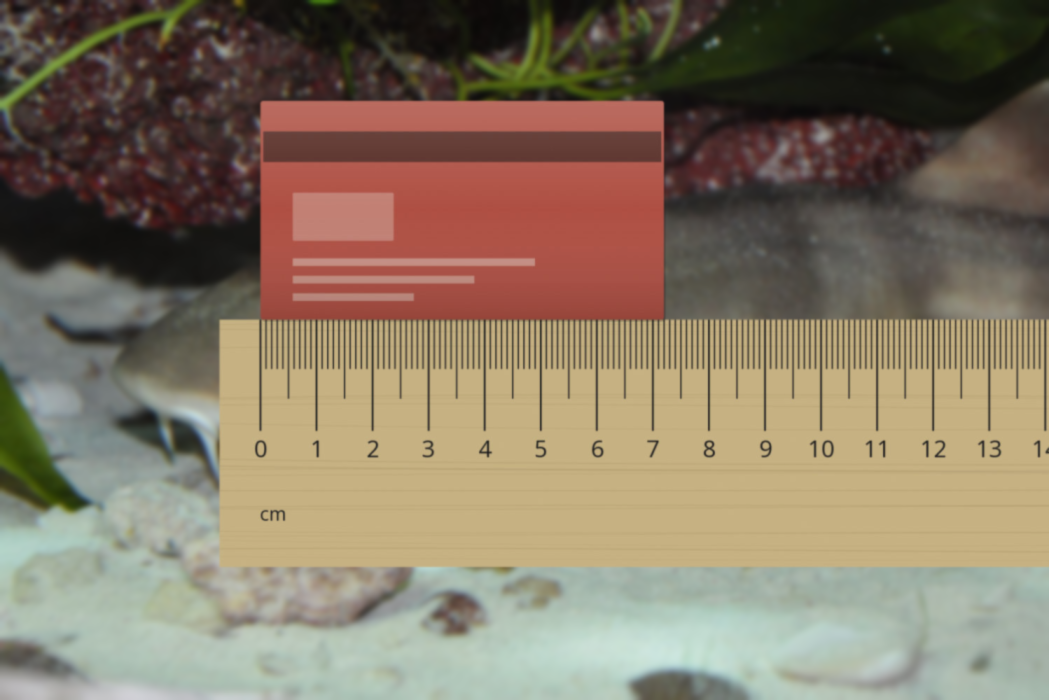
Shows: 7.2,cm
